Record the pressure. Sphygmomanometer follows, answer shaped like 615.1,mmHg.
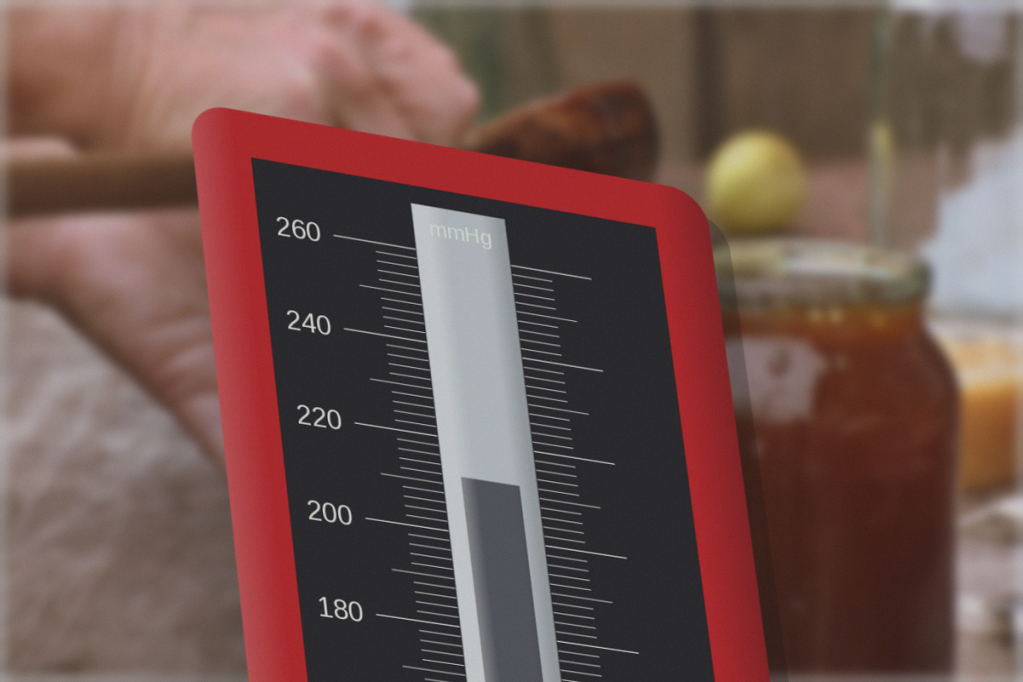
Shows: 212,mmHg
